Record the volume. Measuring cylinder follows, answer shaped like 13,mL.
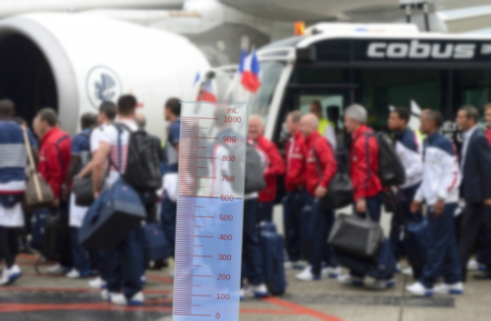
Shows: 600,mL
